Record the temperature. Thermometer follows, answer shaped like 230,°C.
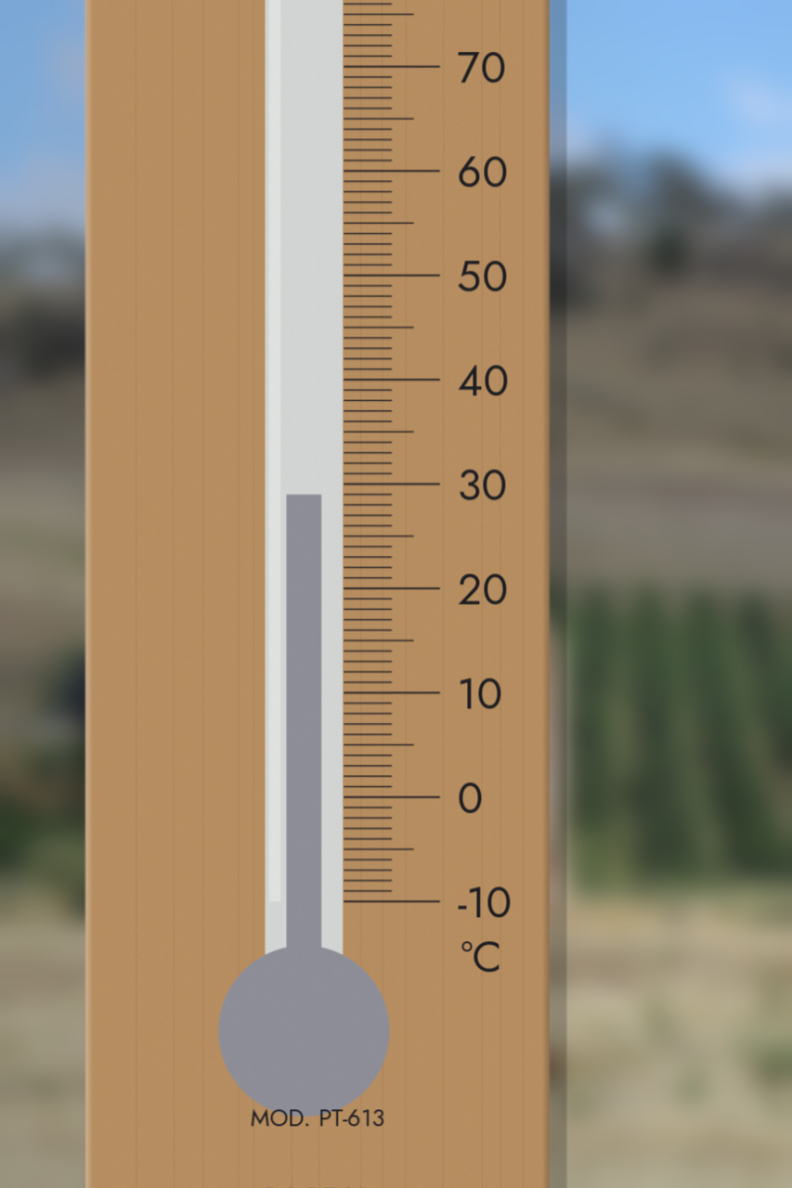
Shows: 29,°C
